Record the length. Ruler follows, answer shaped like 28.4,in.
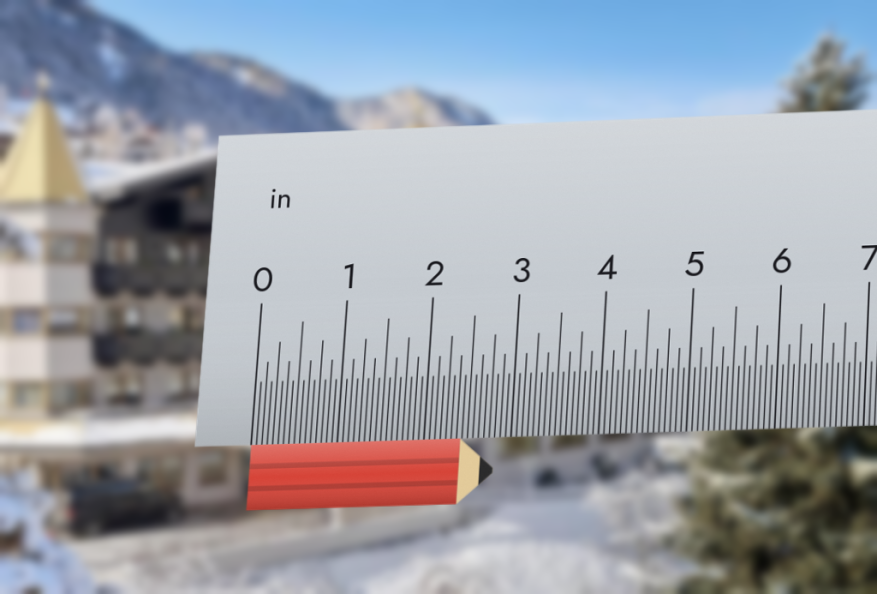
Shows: 2.8125,in
